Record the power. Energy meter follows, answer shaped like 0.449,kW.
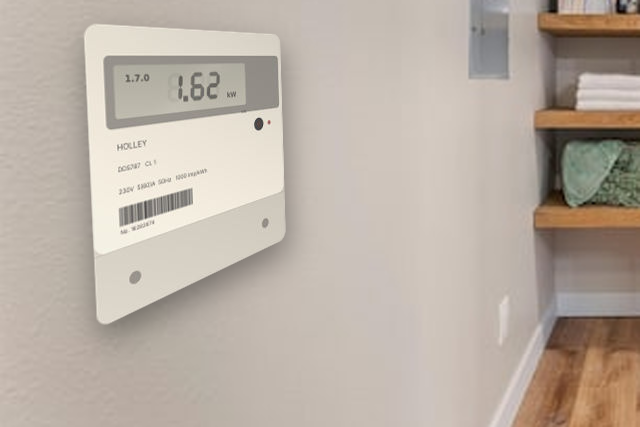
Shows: 1.62,kW
